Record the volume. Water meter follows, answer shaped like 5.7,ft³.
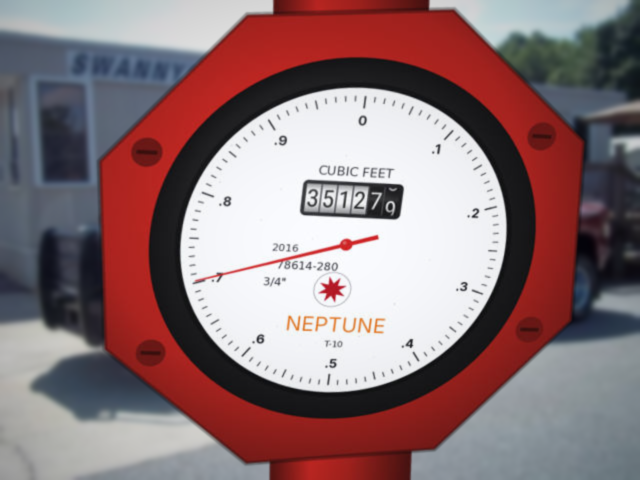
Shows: 351278.70,ft³
